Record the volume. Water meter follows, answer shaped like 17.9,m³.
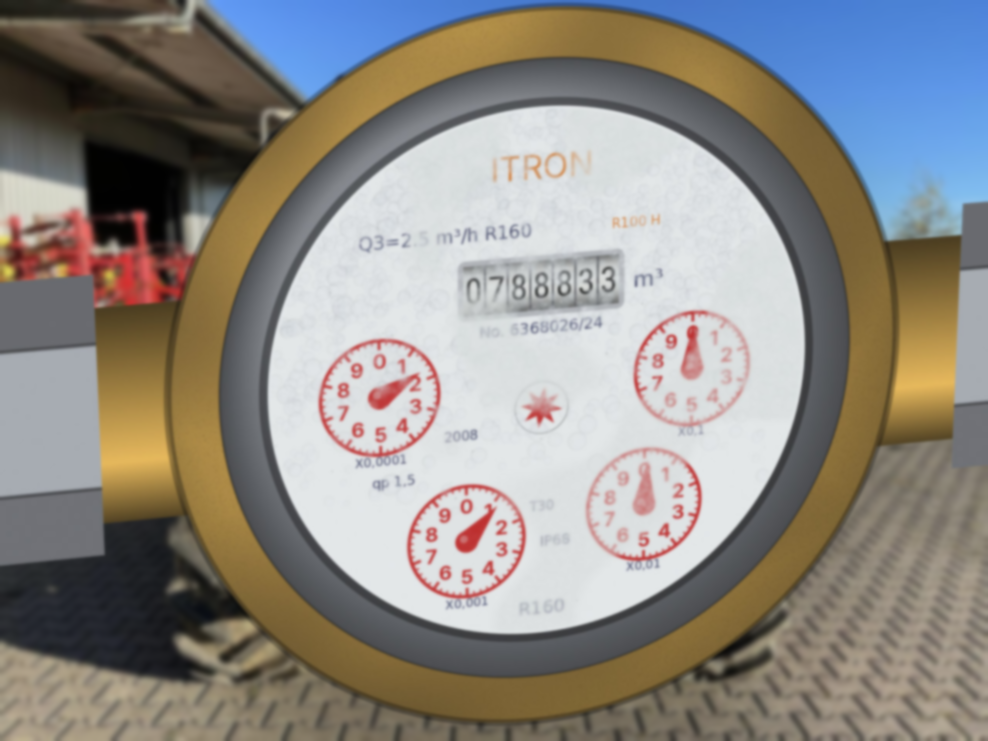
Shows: 788833.0011,m³
